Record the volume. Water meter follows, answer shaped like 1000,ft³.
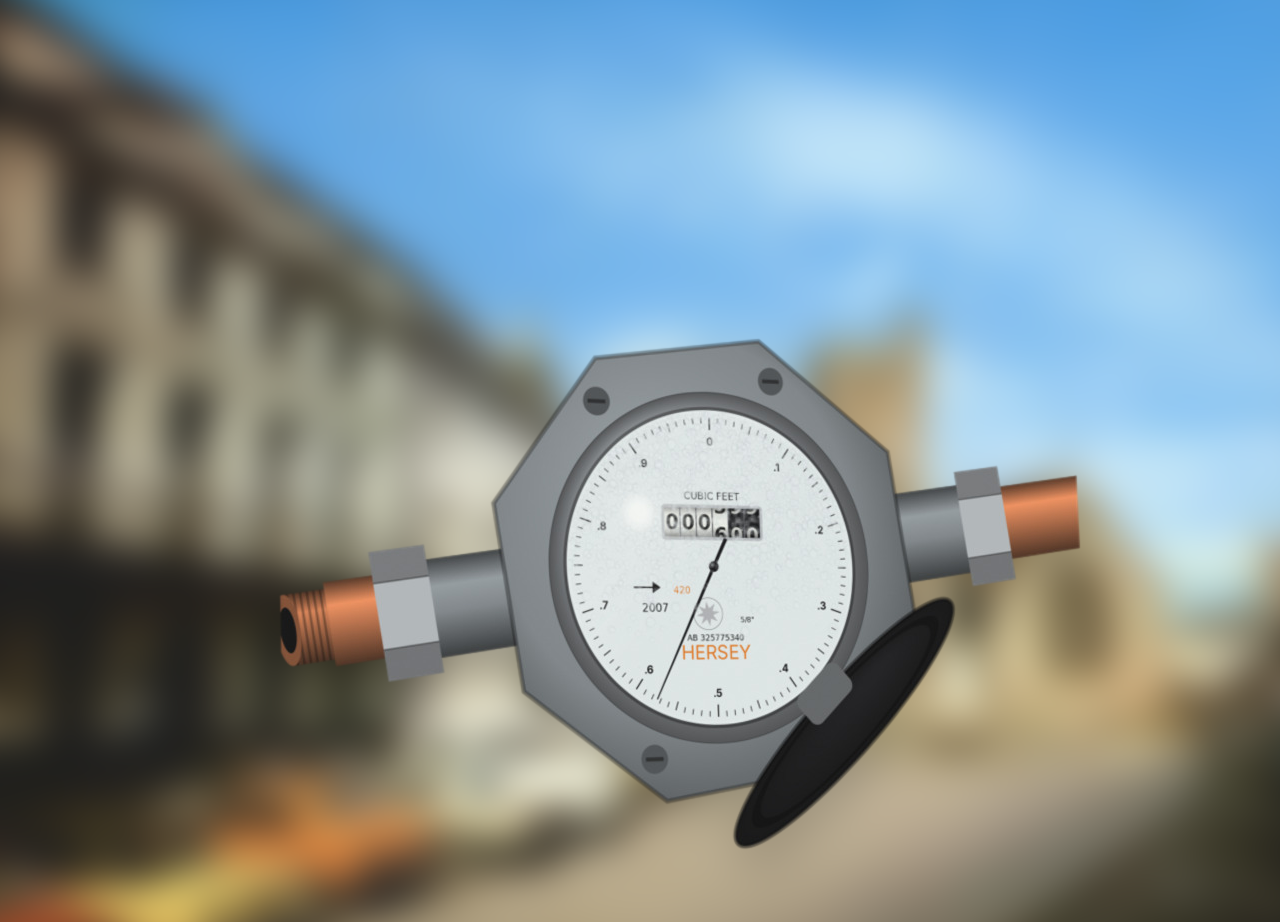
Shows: 599.57,ft³
